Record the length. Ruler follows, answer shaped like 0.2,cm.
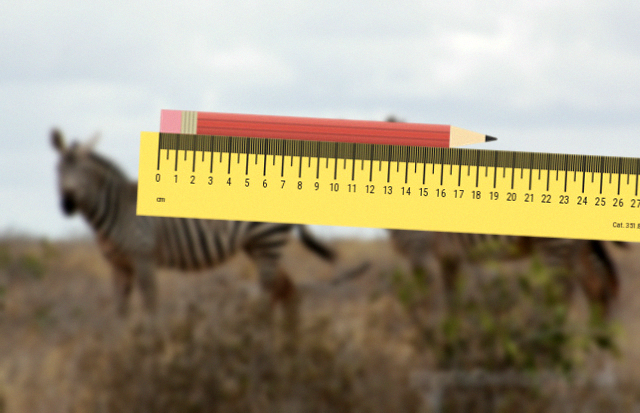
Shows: 19,cm
